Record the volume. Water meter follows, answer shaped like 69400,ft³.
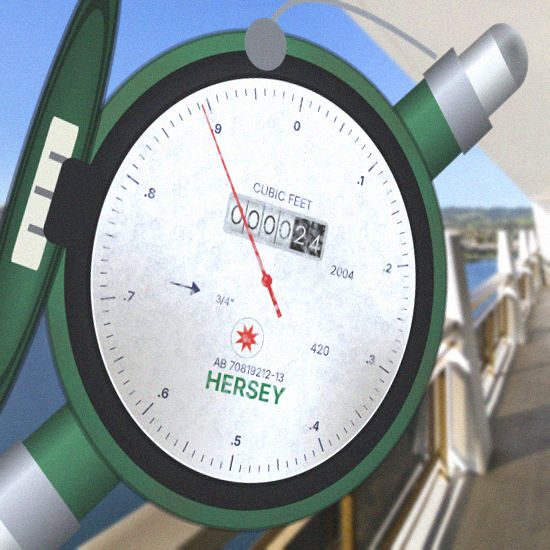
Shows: 23.89,ft³
